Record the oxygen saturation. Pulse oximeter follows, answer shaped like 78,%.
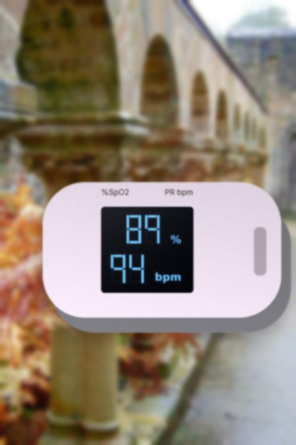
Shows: 89,%
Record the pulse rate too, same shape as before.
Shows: 94,bpm
